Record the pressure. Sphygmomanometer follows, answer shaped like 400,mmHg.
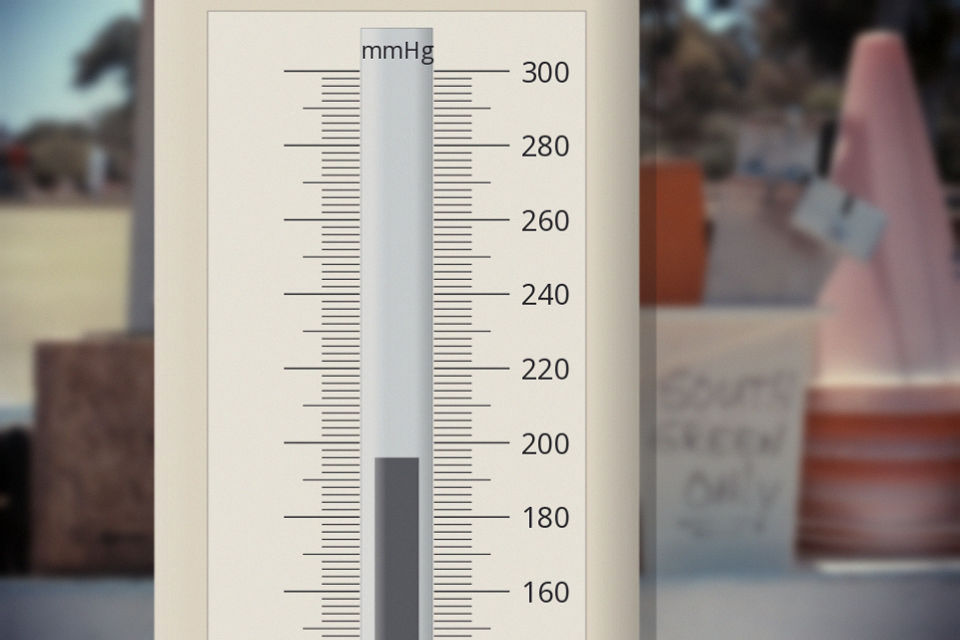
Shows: 196,mmHg
